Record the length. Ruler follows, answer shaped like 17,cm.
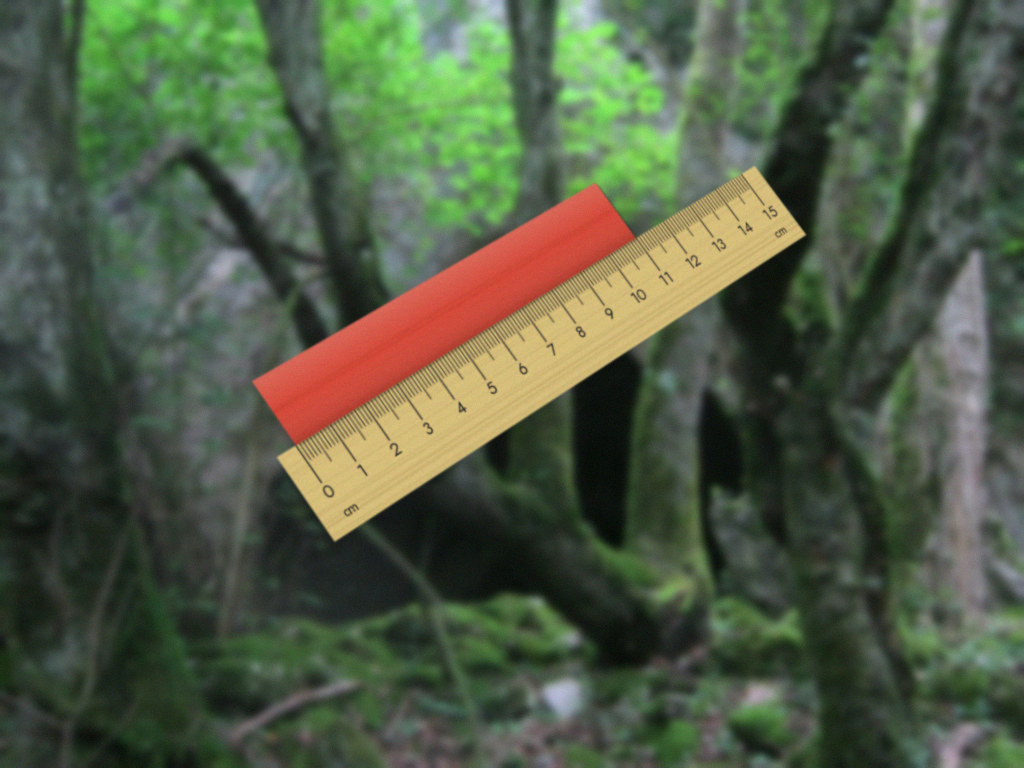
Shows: 11,cm
